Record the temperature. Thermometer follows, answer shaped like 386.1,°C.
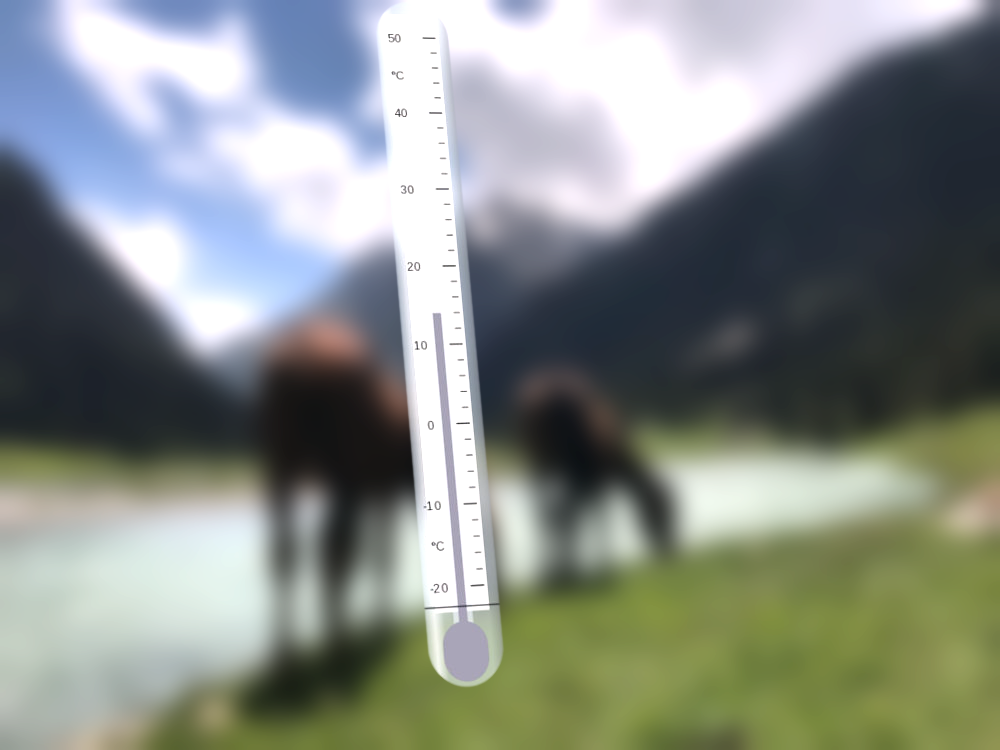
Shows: 14,°C
